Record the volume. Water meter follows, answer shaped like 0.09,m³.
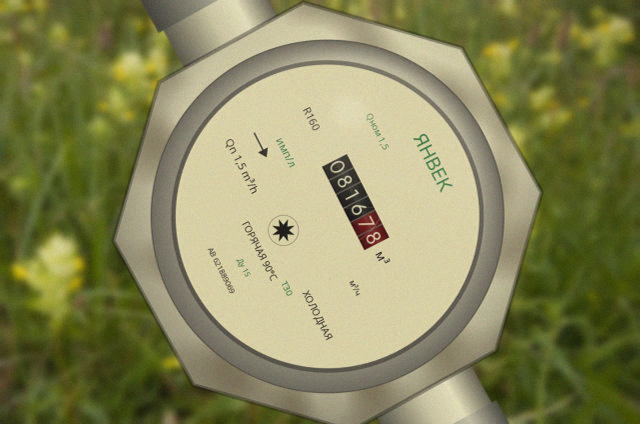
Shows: 816.78,m³
